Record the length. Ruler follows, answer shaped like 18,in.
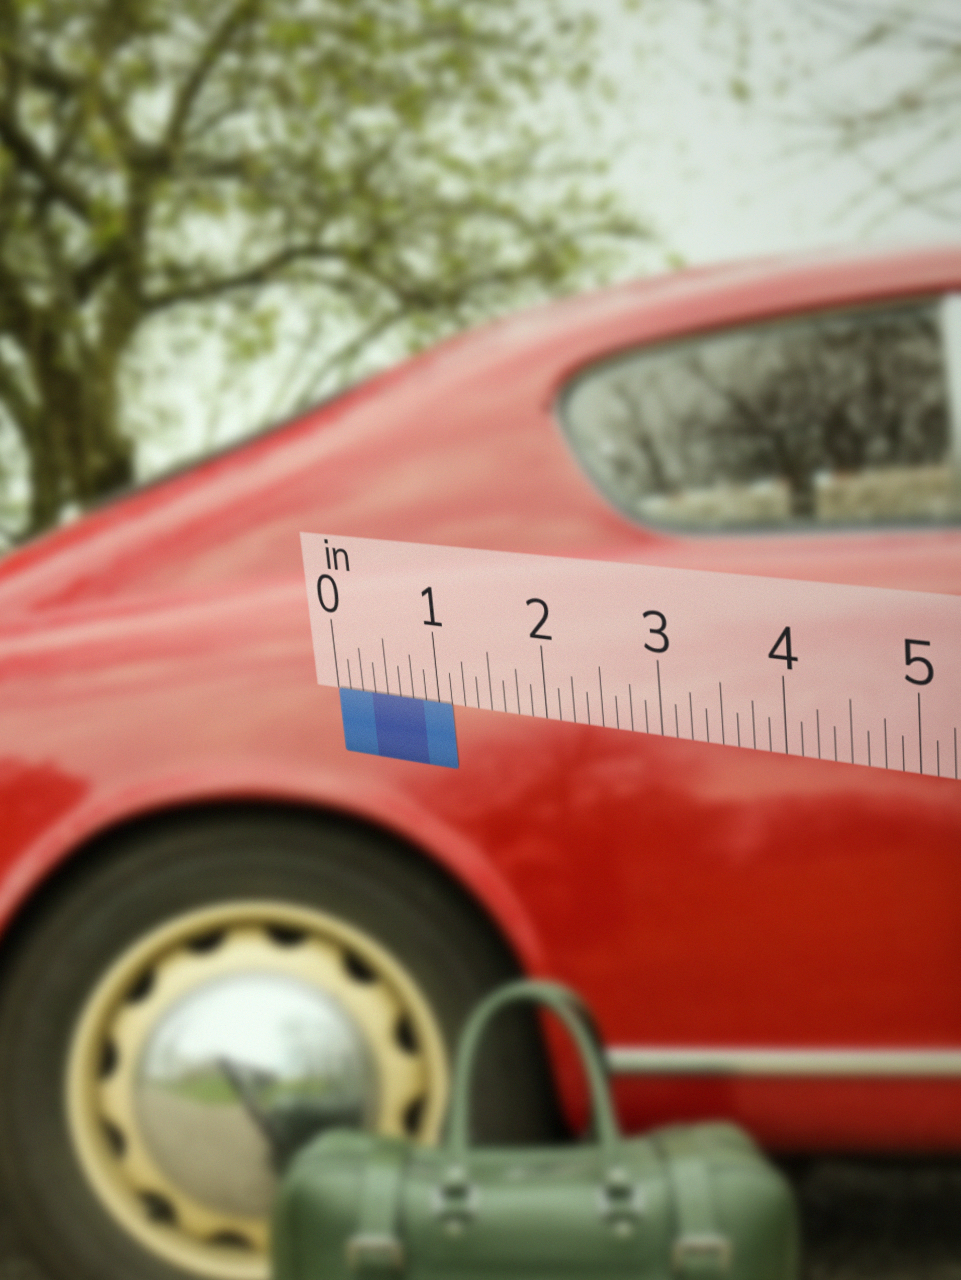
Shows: 1.125,in
